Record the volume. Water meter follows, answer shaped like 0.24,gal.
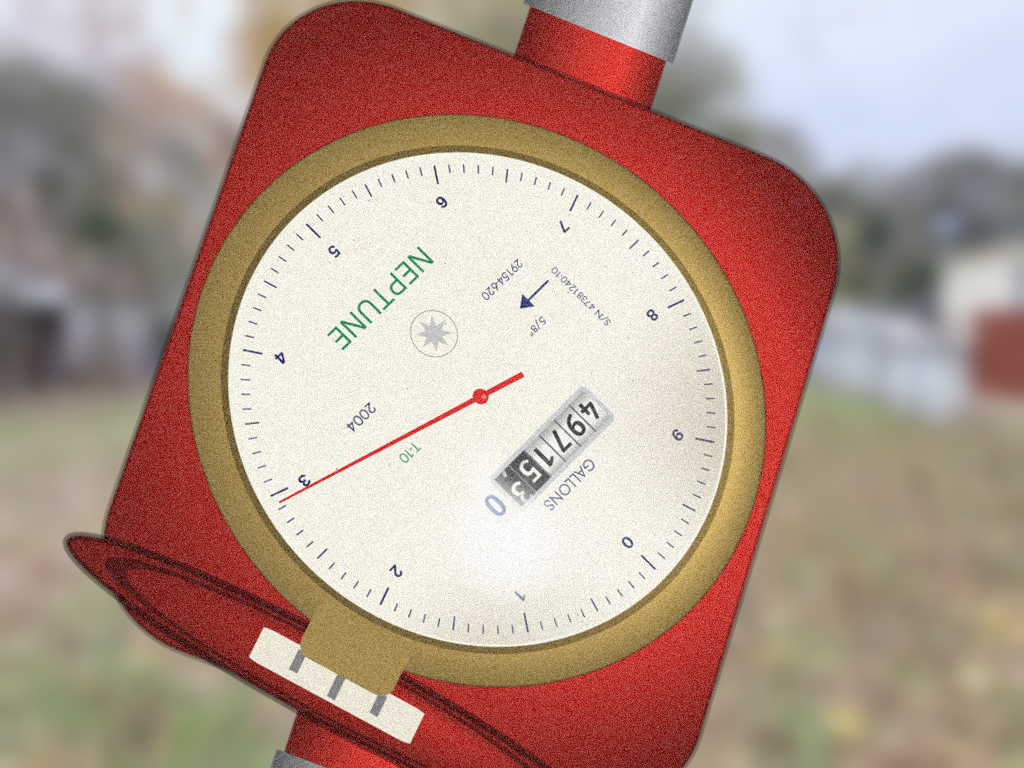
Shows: 4971532.9,gal
